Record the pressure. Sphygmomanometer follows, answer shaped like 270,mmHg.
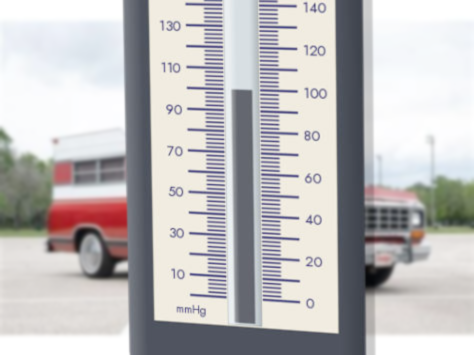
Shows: 100,mmHg
